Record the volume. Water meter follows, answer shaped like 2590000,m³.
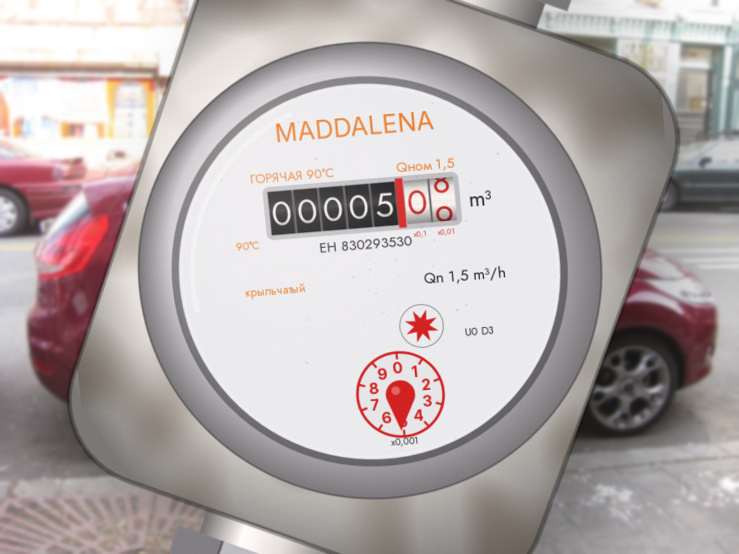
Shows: 5.085,m³
